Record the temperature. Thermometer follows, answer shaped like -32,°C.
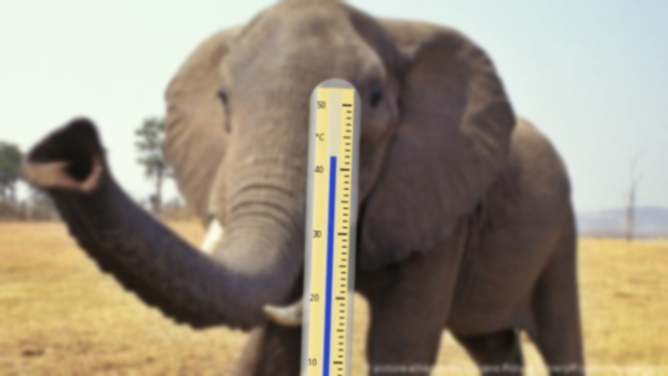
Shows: 42,°C
